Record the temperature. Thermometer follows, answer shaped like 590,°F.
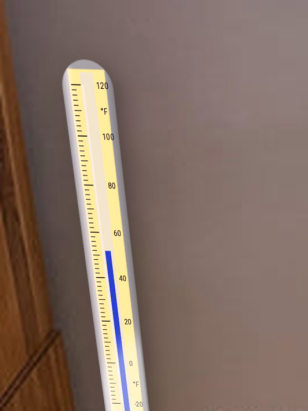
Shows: 52,°F
